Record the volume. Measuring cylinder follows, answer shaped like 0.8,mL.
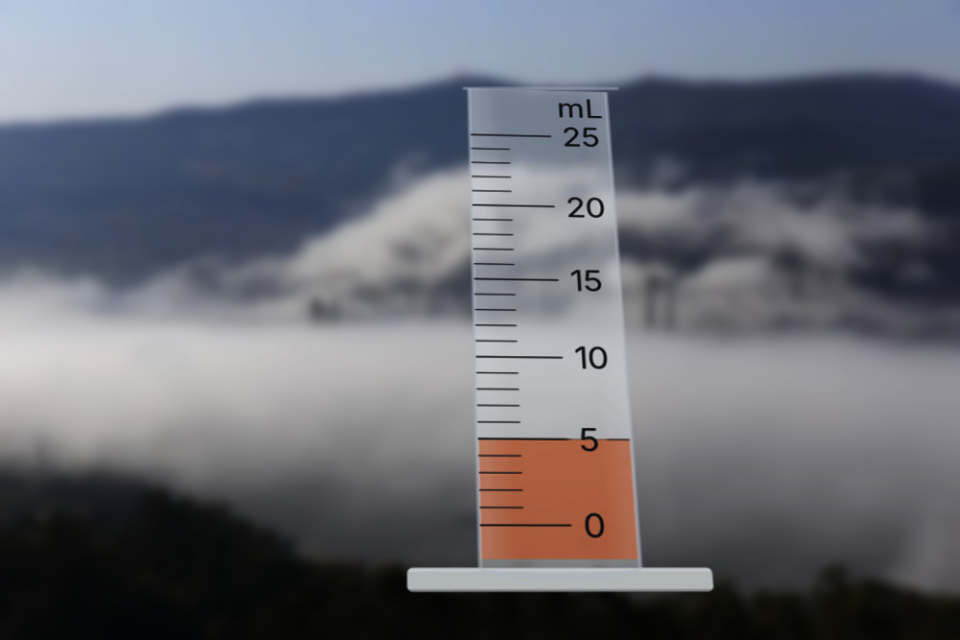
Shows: 5,mL
